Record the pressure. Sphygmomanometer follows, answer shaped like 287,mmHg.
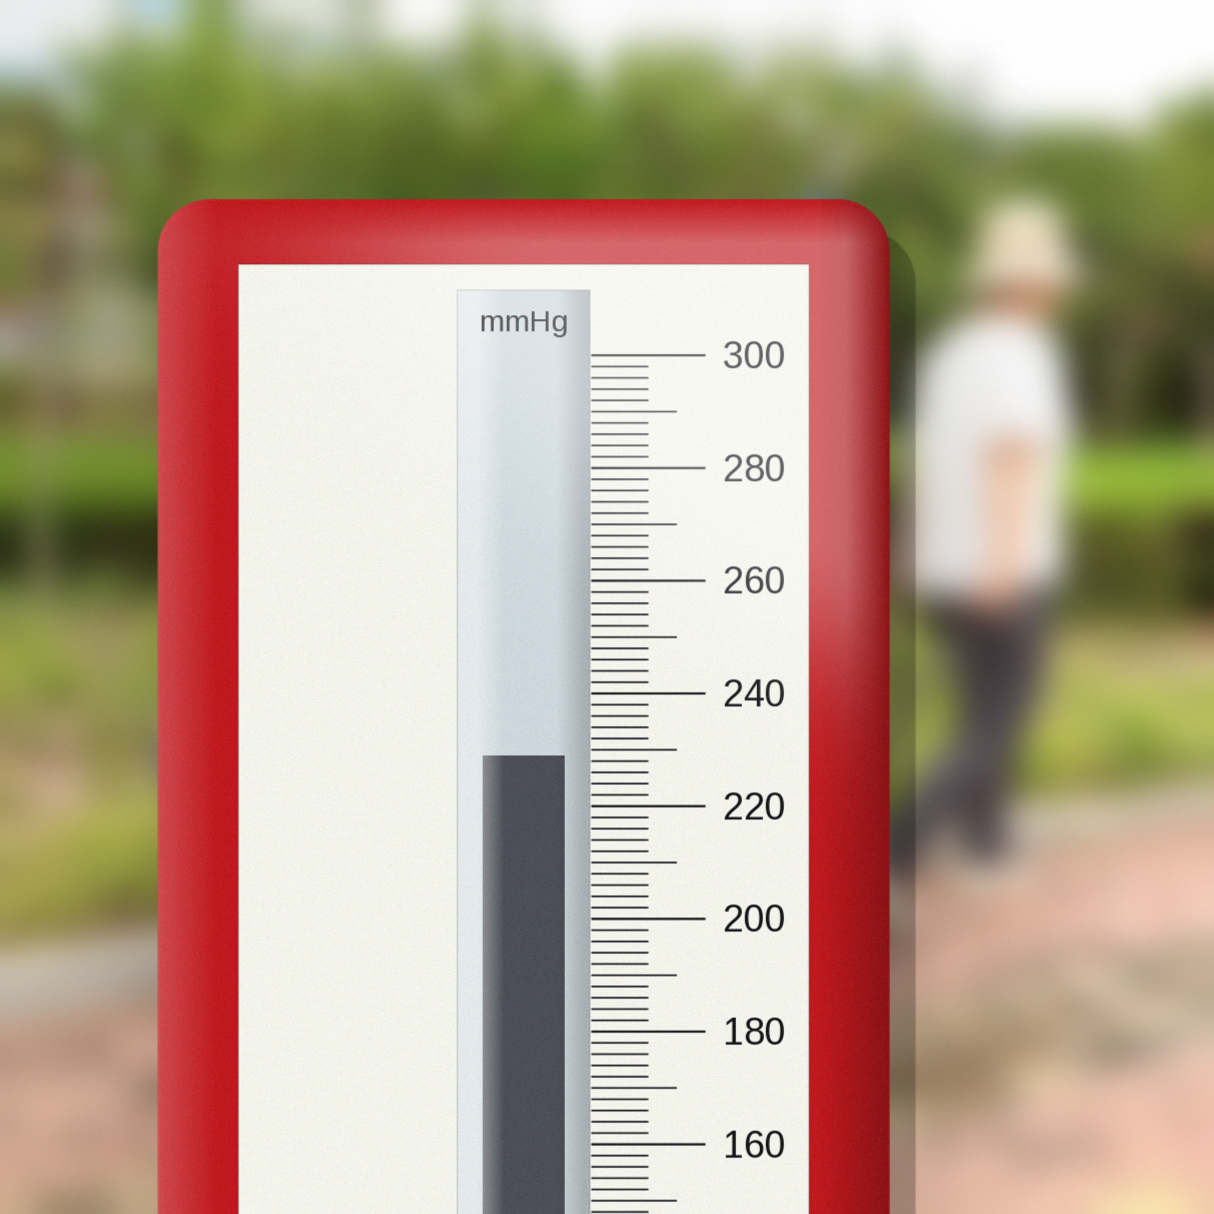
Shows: 229,mmHg
